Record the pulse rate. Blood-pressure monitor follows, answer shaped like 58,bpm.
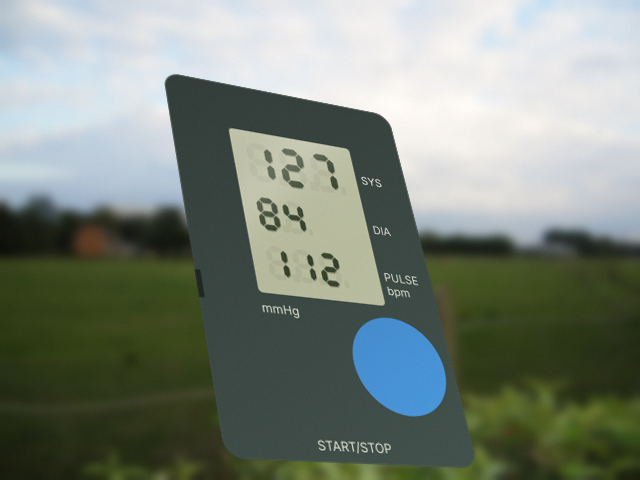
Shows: 112,bpm
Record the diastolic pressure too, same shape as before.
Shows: 84,mmHg
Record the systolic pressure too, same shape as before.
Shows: 127,mmHg
